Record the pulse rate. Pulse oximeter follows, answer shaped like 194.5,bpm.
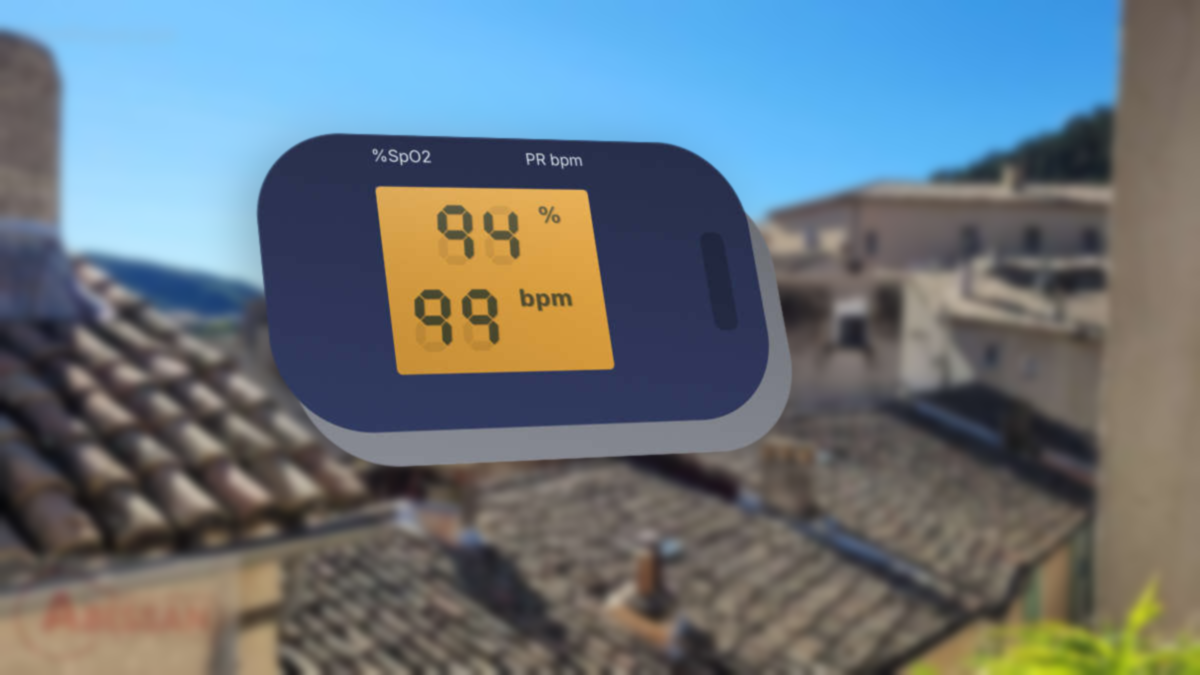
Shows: 99,bpm
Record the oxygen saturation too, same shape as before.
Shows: 94,%
